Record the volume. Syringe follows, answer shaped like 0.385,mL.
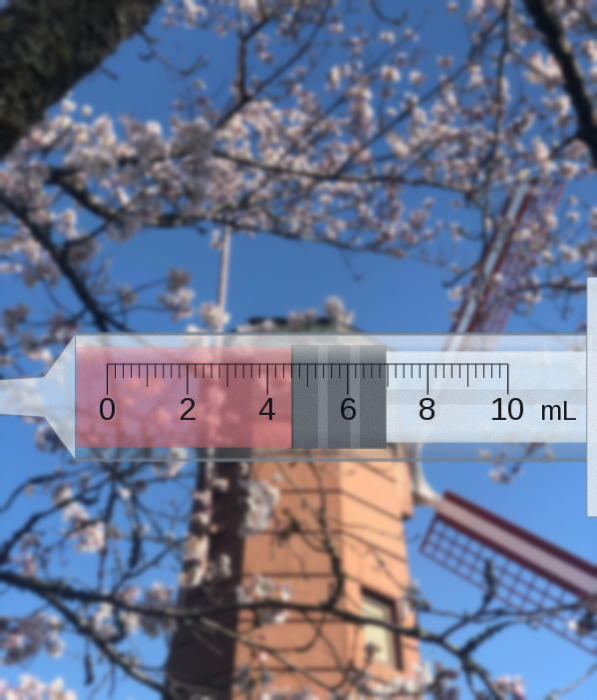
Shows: 4.6,mL
